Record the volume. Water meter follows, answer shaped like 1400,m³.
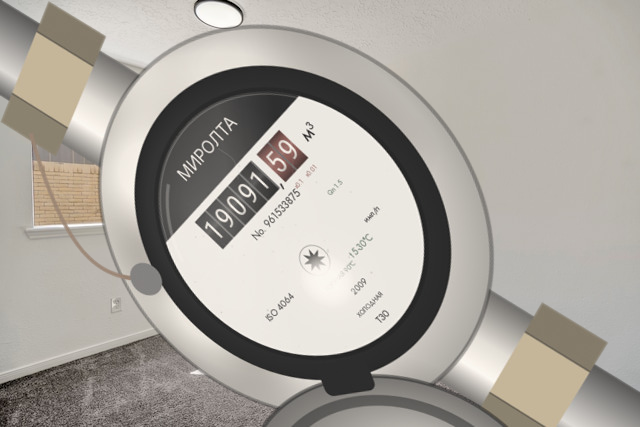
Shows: 19091.59,m³
